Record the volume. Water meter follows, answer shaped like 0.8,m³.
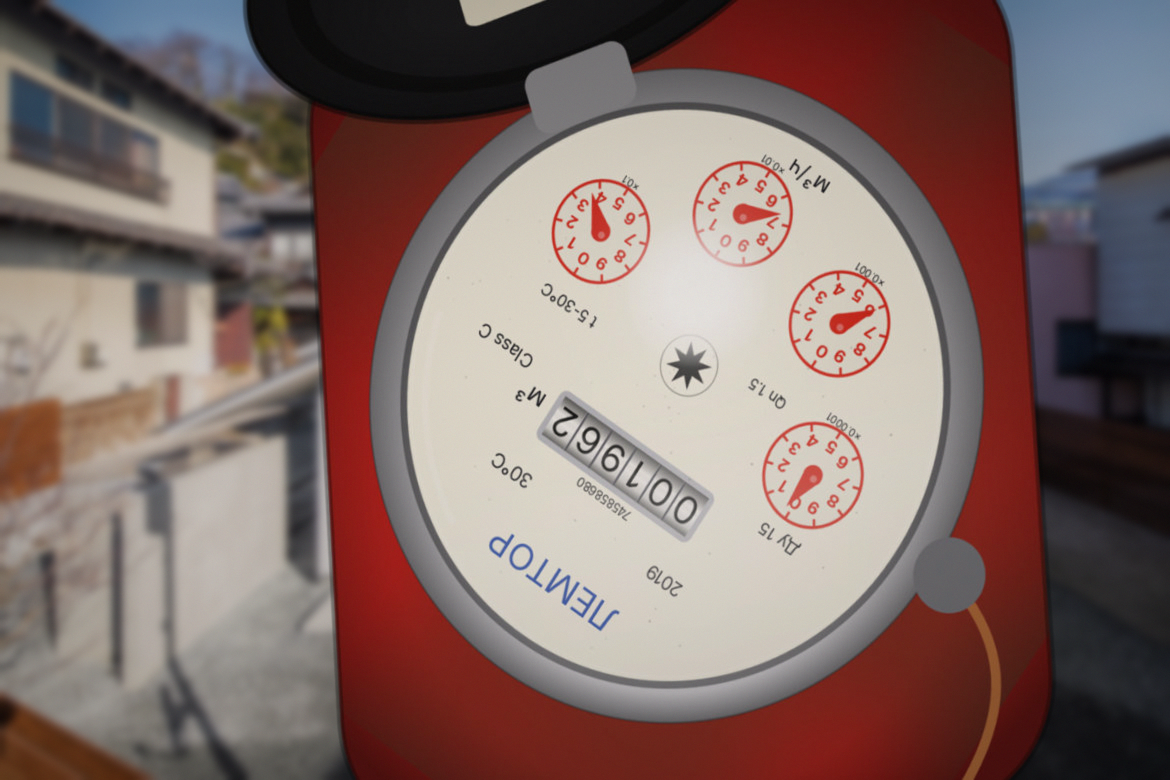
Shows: 1962.3660,m³
